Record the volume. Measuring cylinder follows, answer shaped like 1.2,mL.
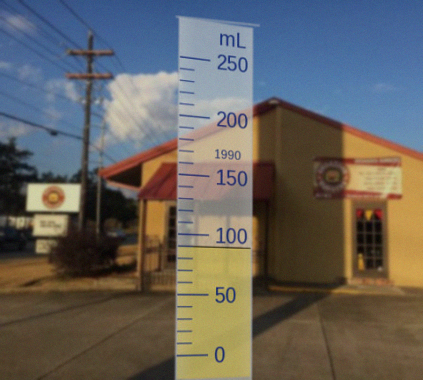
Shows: 90,mL
